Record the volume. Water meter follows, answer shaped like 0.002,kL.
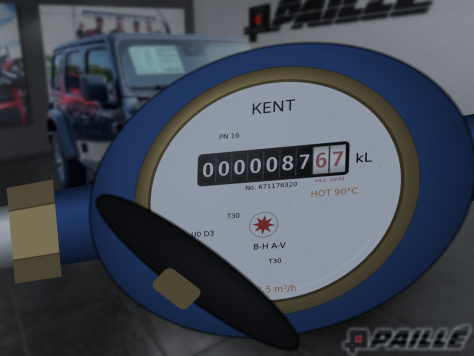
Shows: 87.67,kL
